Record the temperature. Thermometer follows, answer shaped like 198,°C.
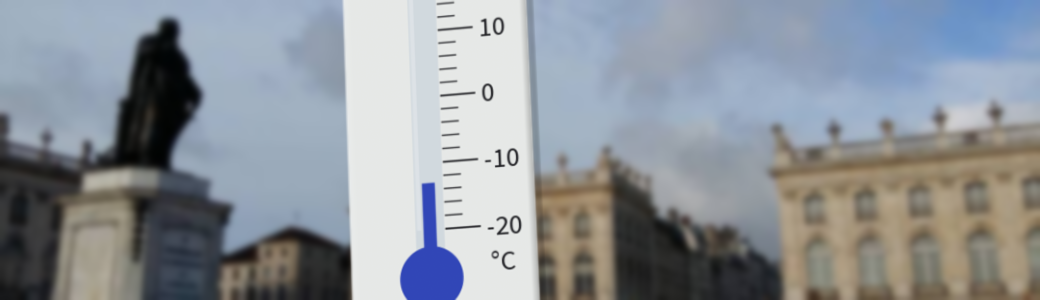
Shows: -13,°C
